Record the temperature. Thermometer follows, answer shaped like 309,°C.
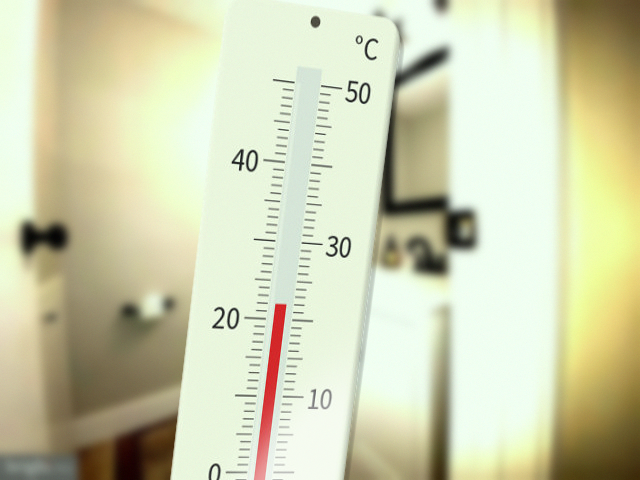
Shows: 22,°C
